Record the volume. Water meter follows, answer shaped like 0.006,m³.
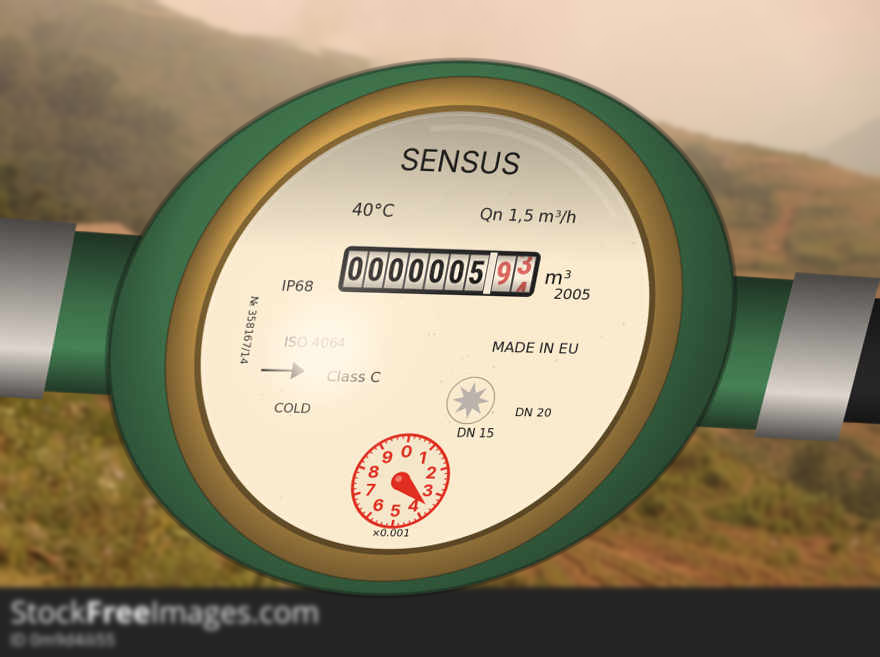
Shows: 5.933,m³
